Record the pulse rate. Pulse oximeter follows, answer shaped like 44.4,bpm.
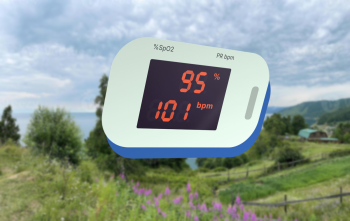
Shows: 101,bpm
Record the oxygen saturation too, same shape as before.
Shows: 95,%
